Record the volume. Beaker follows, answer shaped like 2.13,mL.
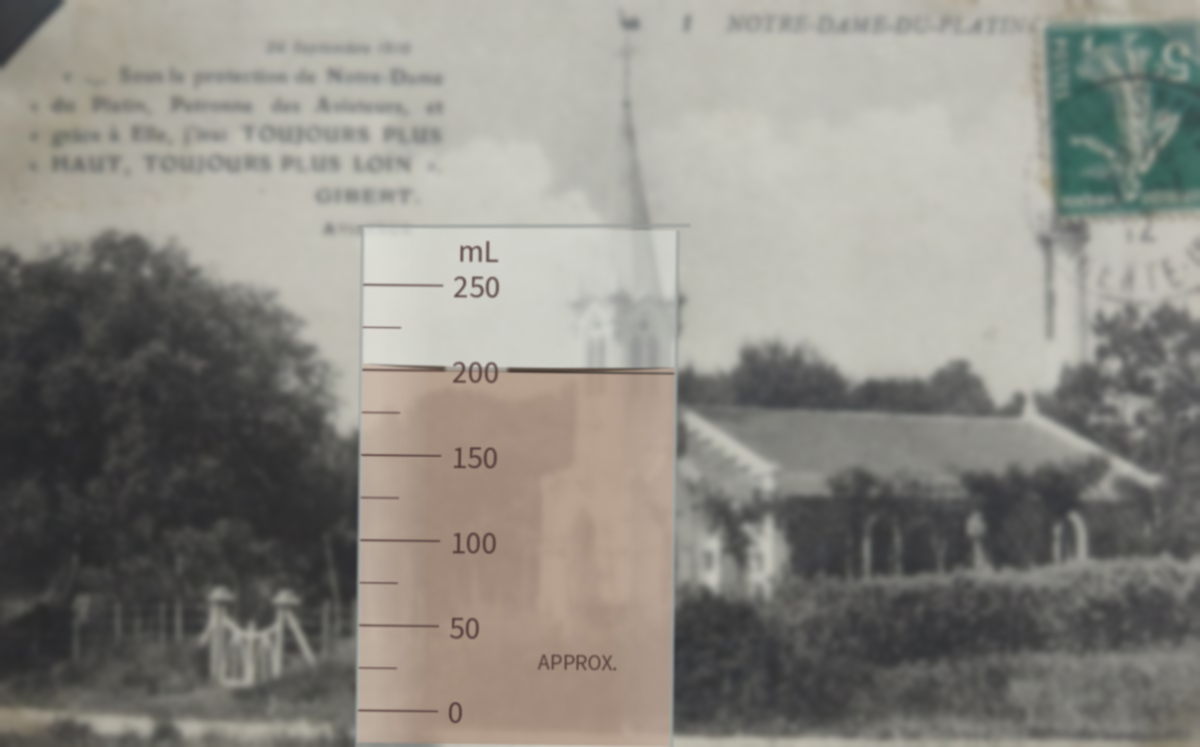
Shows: 200,mL
